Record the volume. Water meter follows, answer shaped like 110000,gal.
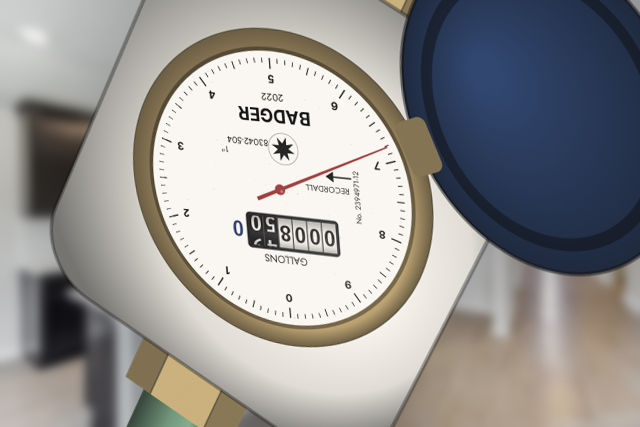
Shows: 8496.8,gal
